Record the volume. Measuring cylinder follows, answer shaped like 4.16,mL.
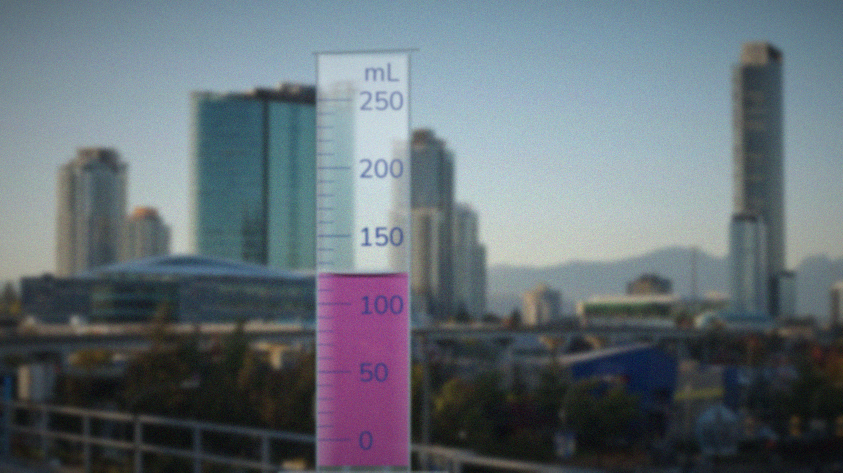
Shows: 120,mL
